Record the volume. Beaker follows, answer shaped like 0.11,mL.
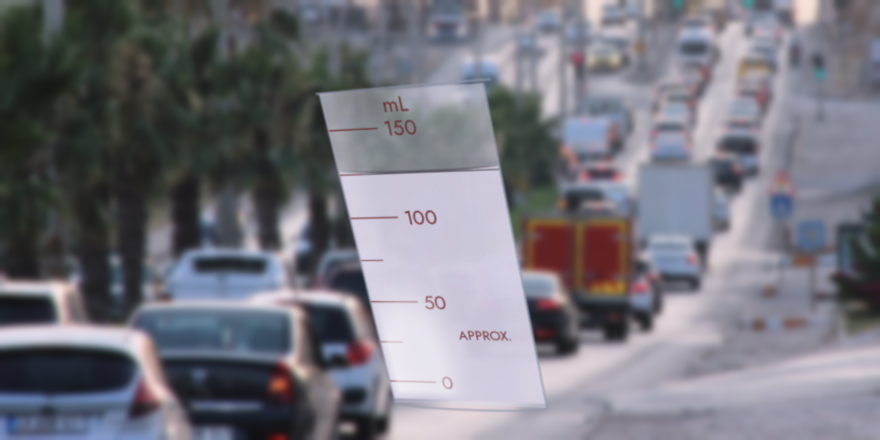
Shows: 125,mL
